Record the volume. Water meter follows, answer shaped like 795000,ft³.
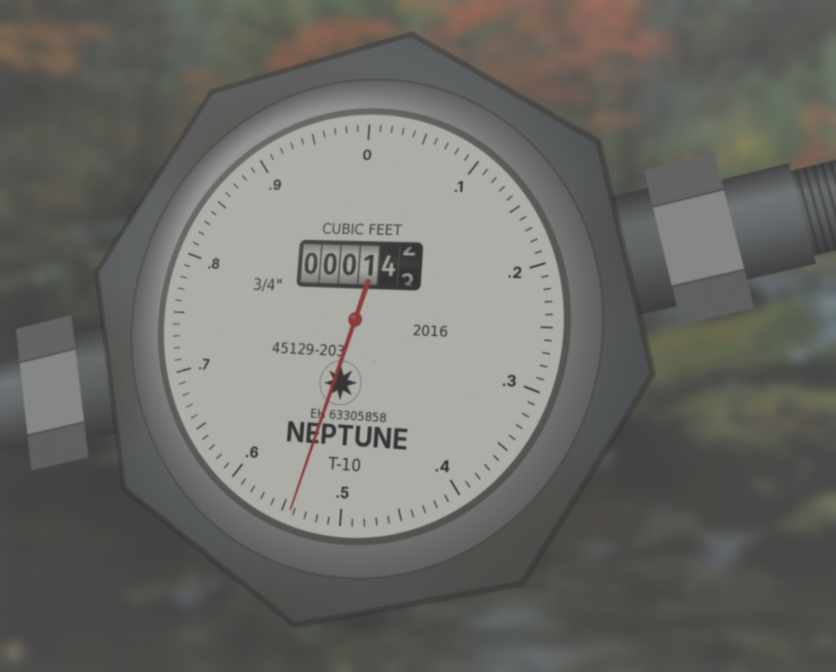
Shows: 142.54,ft³
